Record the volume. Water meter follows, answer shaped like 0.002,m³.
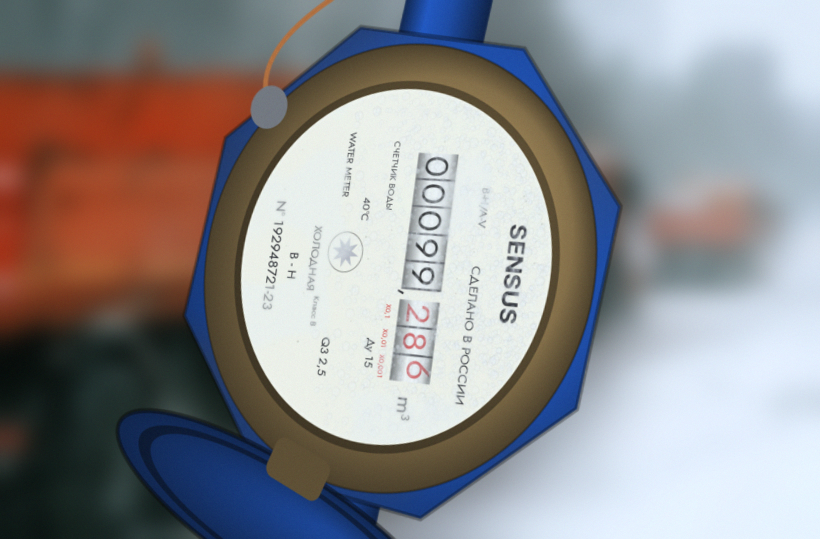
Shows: 99.286,m³
